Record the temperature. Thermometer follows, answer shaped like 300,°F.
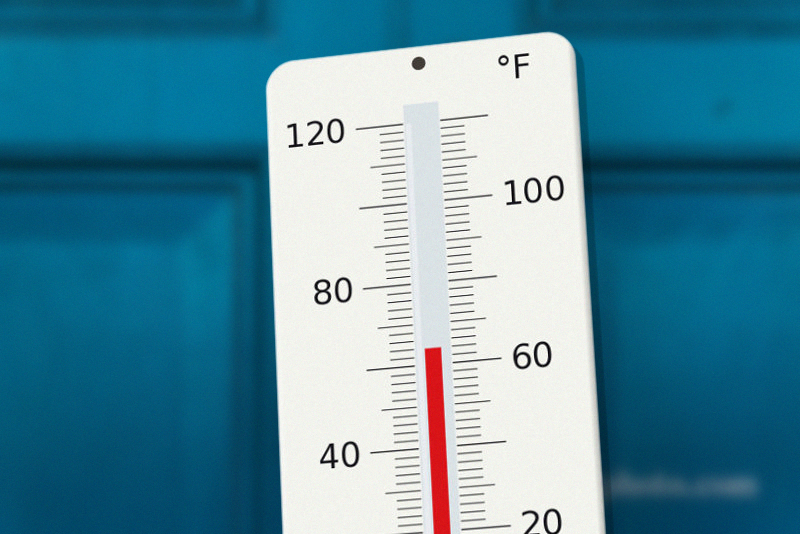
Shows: 64,°F
